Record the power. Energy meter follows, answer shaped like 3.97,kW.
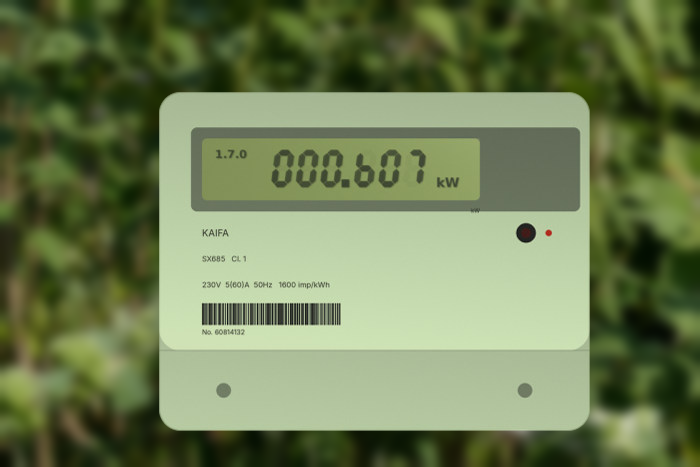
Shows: 0.607,kW
